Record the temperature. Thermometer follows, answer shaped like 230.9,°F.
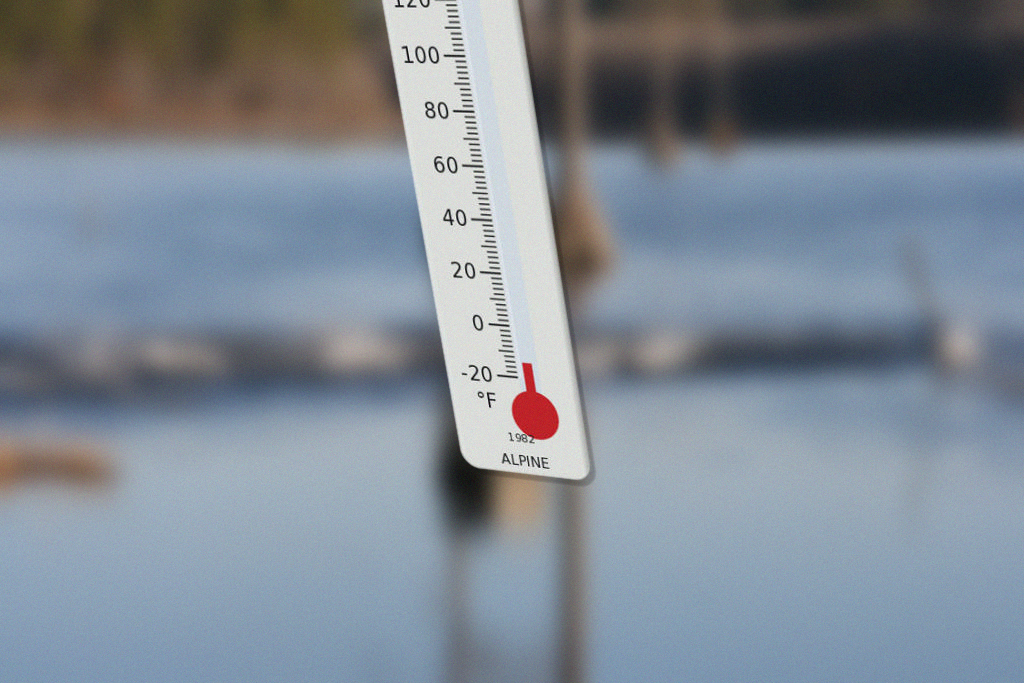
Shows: -14,°F
